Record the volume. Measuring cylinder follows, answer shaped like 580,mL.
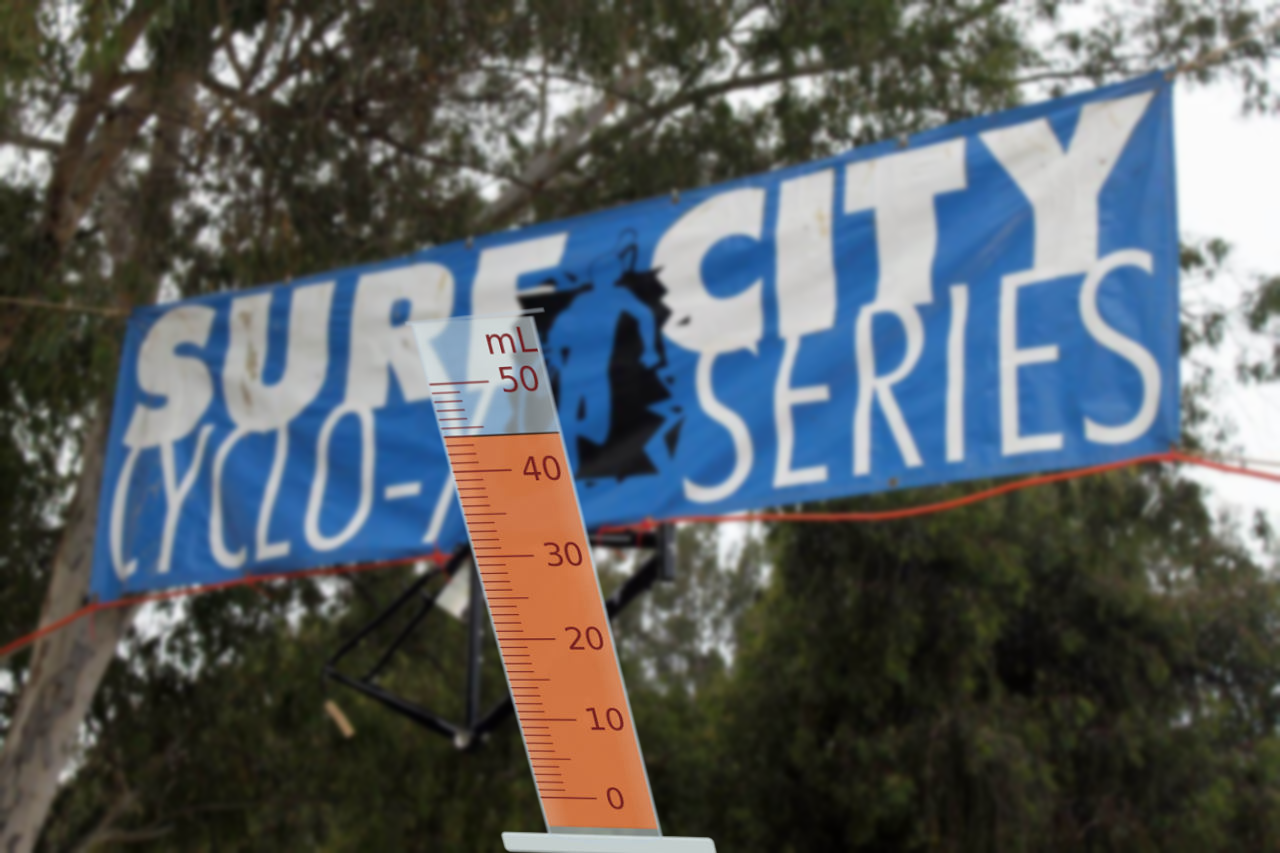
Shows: 44,mL
